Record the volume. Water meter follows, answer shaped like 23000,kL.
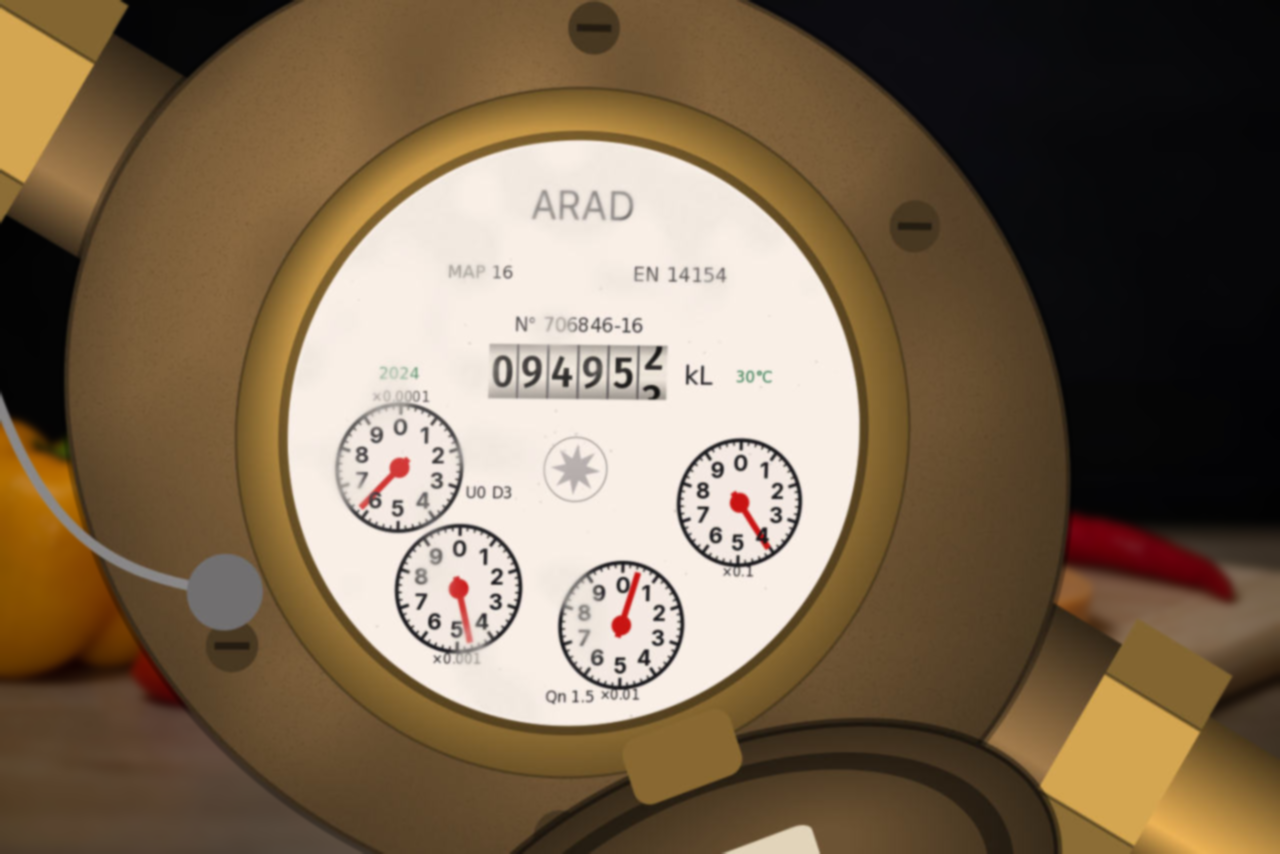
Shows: 94952.4046,kL
